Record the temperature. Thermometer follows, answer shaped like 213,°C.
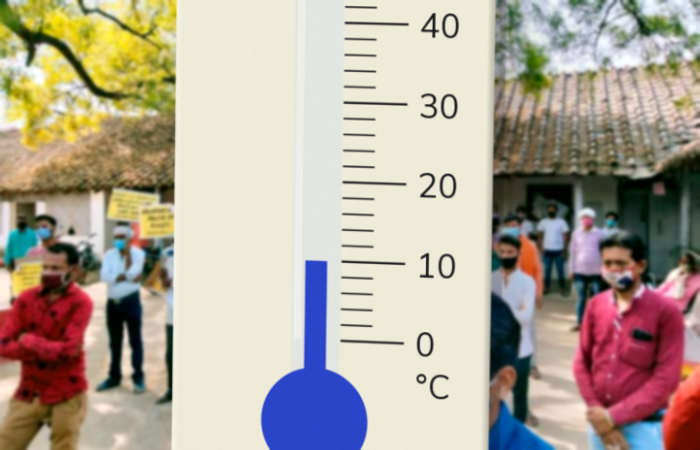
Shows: 10,°C
